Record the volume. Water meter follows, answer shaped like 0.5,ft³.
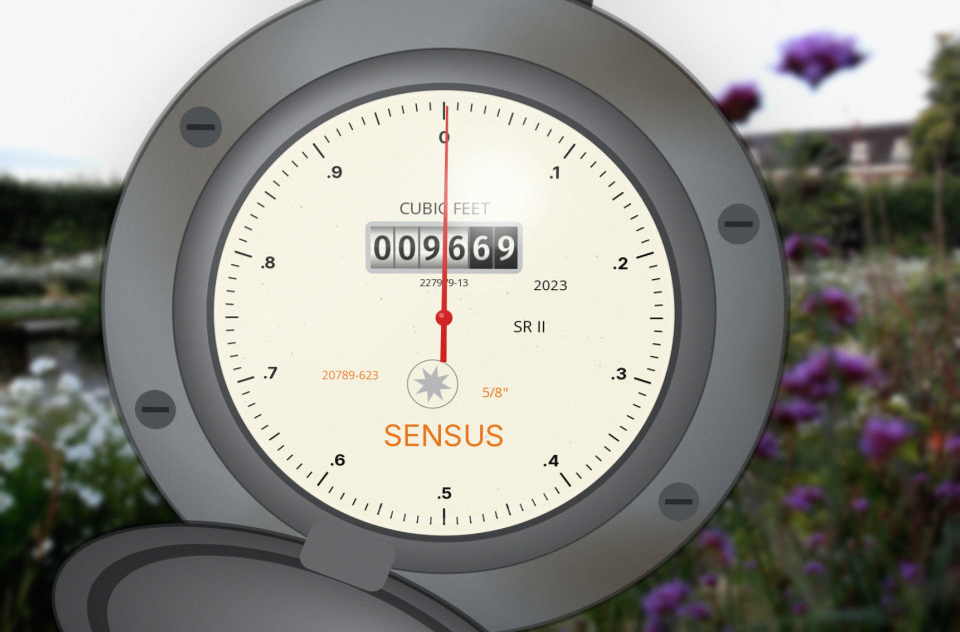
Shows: 9669.00,ft³
